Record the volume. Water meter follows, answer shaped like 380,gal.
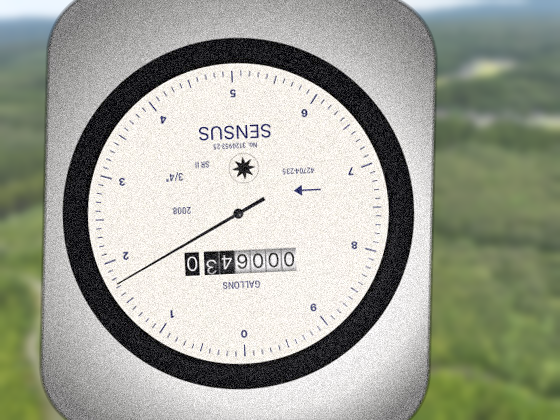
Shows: 6431.7,gal
